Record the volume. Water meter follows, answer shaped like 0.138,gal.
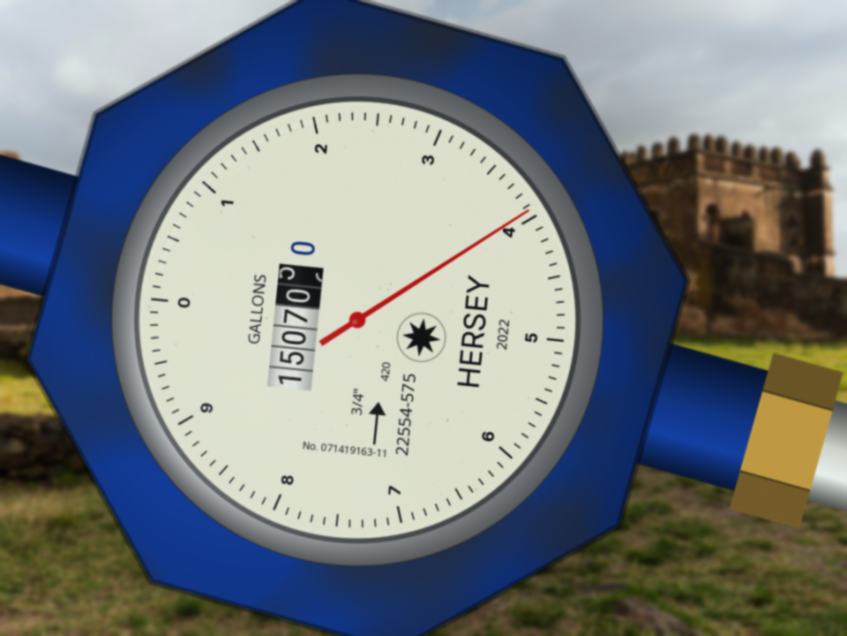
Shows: 1507053.9,gal
